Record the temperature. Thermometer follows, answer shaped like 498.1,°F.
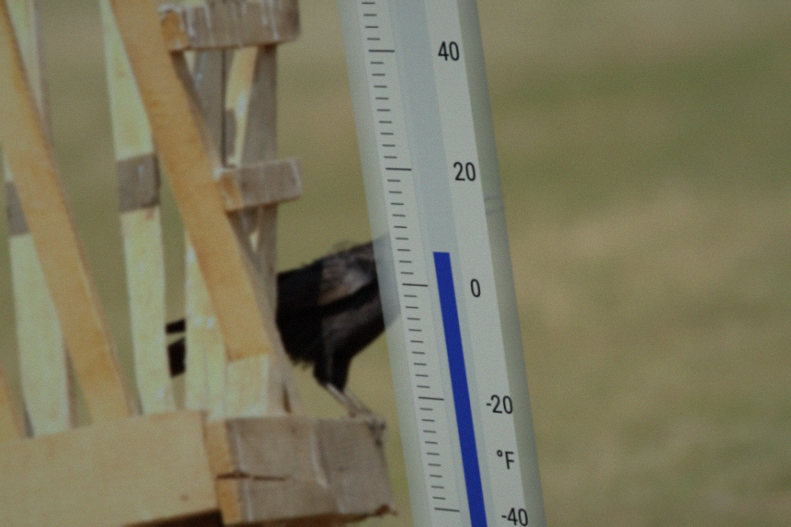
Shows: 6,°F
